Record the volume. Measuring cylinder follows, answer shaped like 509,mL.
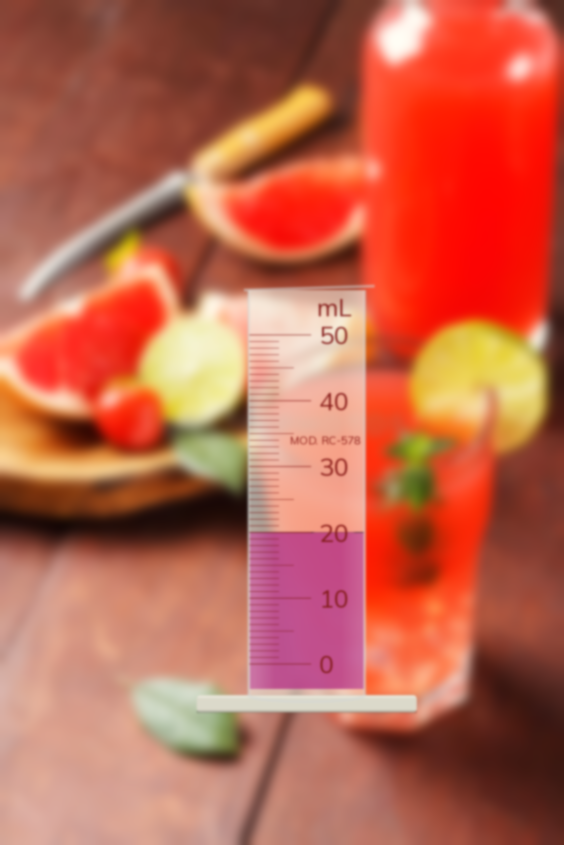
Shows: 20,mL
